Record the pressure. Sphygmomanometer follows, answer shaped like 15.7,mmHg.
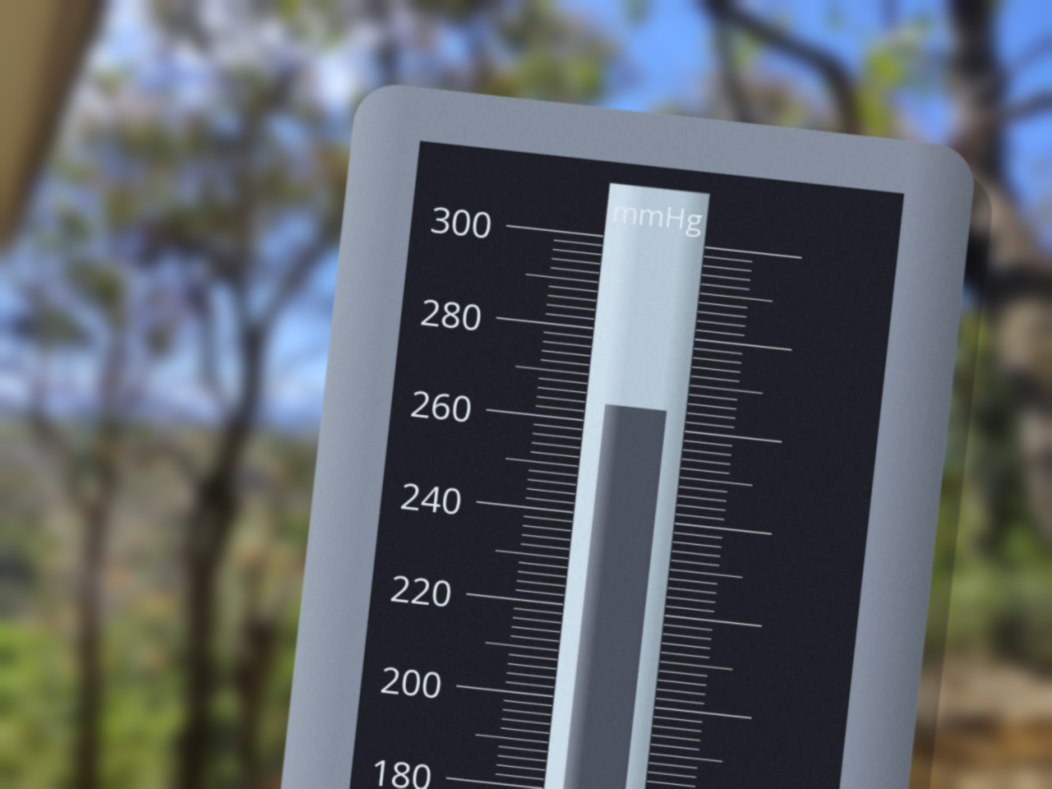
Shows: 264,mmHg
